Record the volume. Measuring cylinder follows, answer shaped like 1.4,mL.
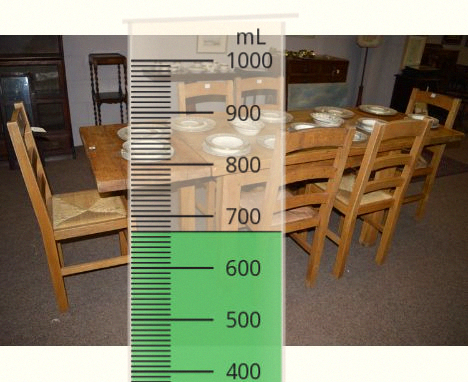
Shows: 670,mL
